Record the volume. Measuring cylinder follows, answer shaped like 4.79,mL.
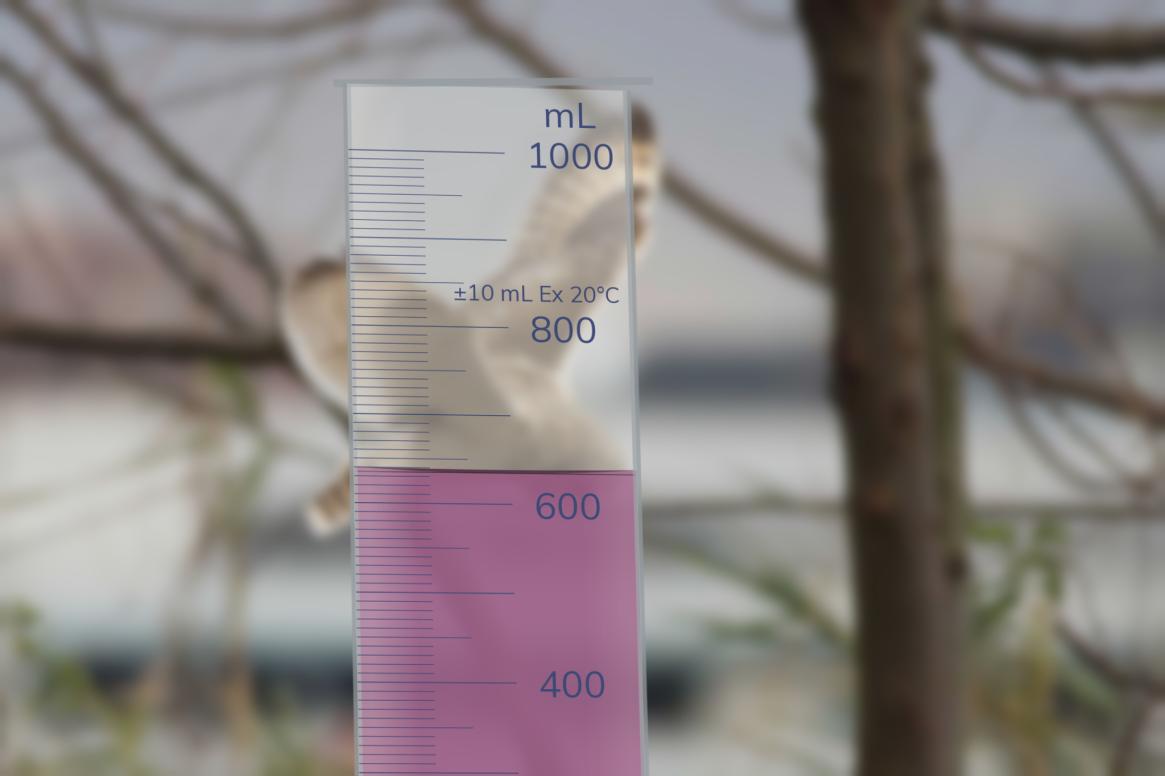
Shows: 635,mL
